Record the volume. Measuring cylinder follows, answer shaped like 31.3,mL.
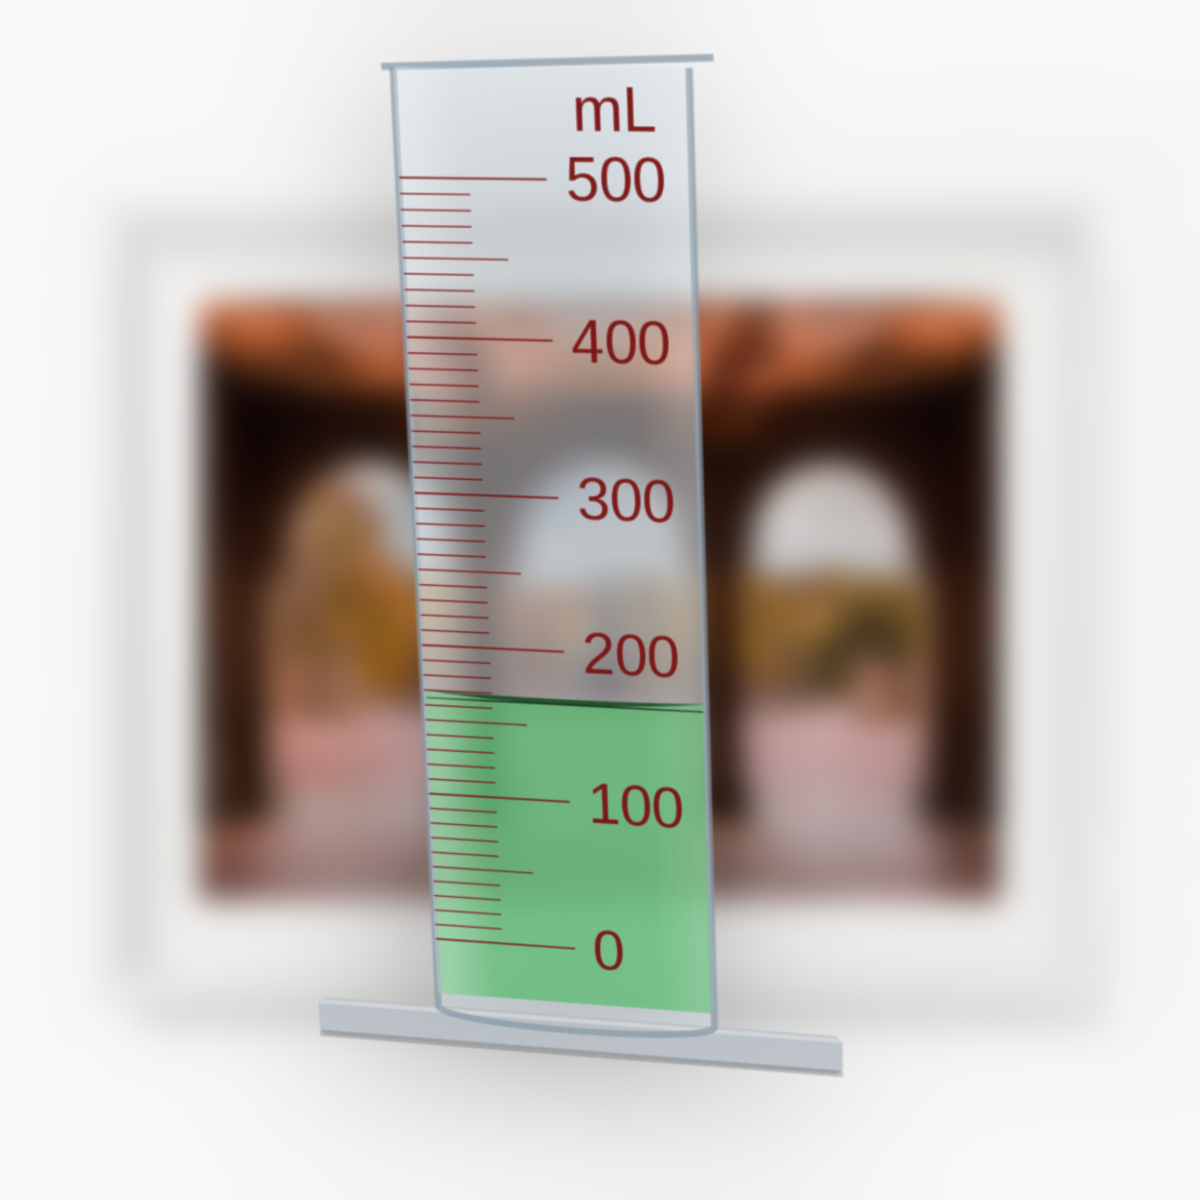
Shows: 165,mL
